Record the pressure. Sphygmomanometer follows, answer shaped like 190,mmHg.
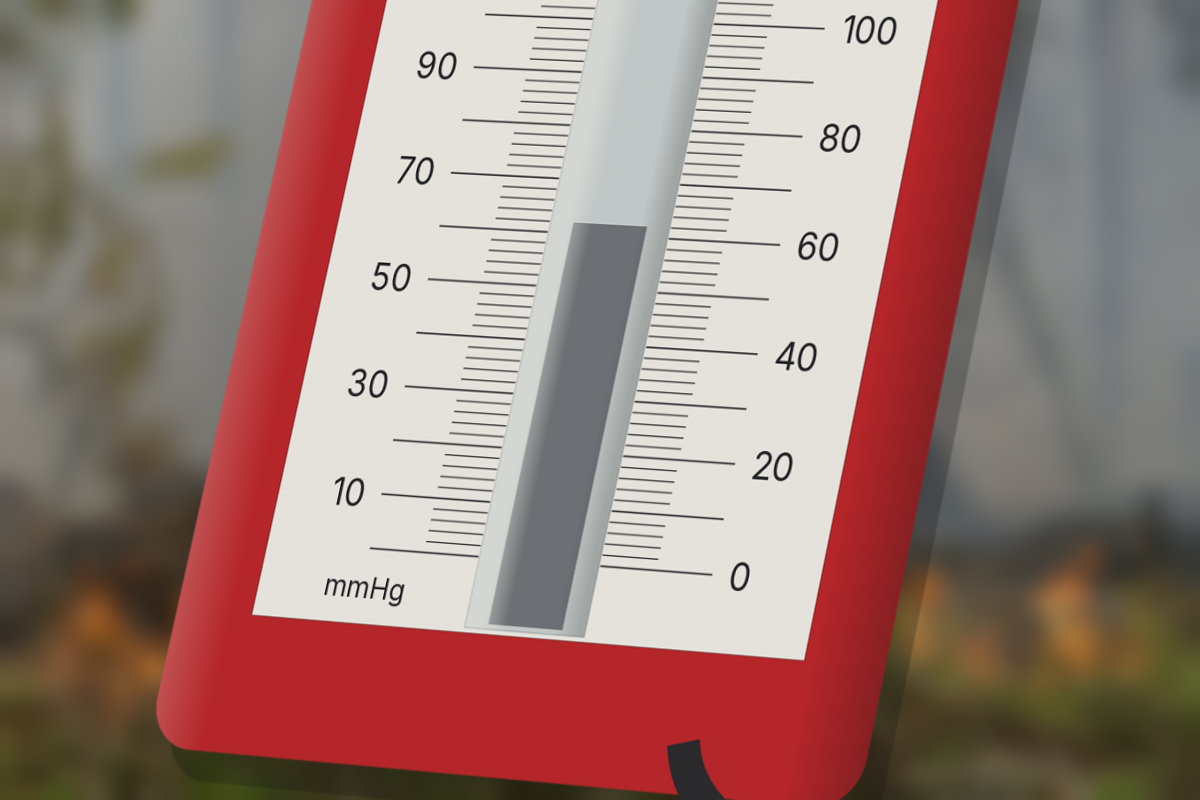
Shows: 62,mmHg
